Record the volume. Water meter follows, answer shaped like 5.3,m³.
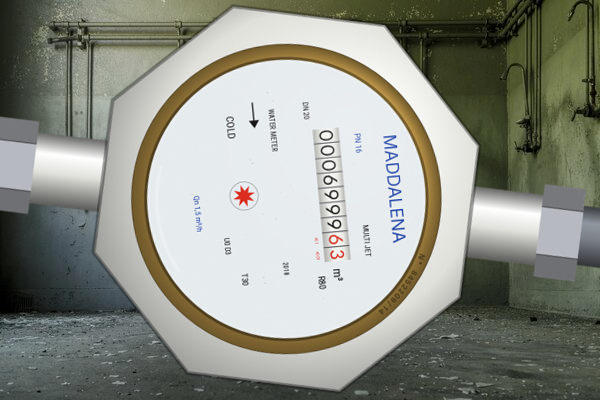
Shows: 6999.63,m³
